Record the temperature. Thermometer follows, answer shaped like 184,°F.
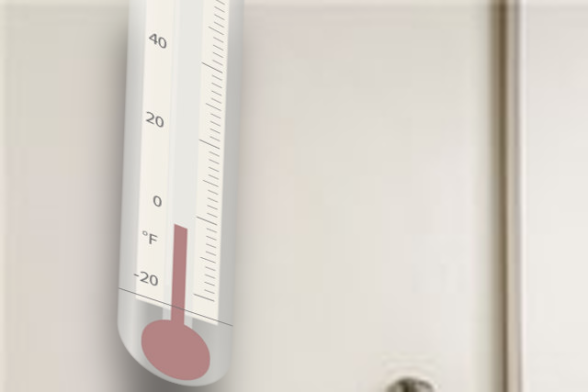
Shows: -4,°F
